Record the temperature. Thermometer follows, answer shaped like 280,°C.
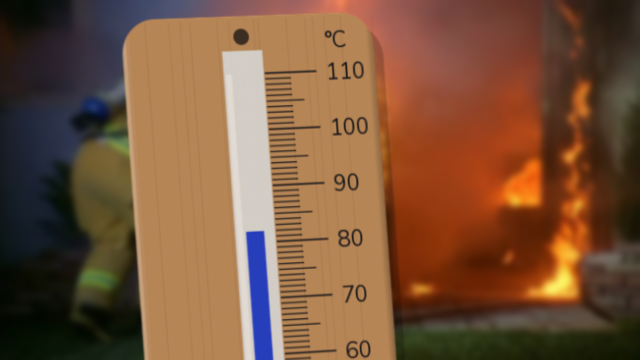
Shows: 82,°C
